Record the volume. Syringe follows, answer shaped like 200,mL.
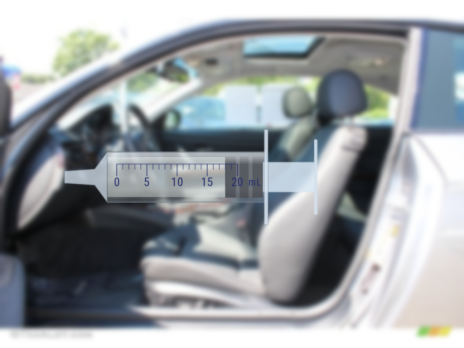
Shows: 18,mL
